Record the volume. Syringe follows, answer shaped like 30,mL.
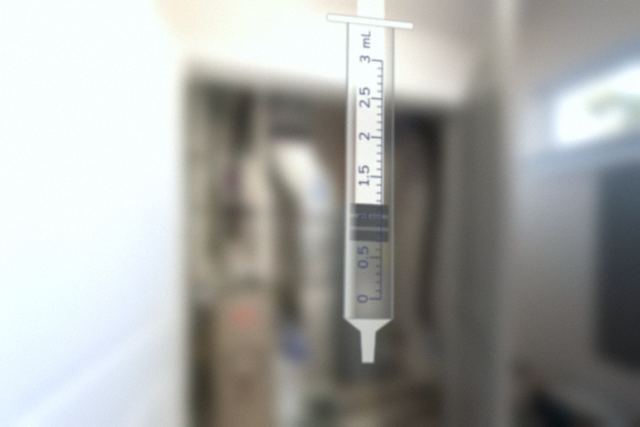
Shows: 0.7,mL
